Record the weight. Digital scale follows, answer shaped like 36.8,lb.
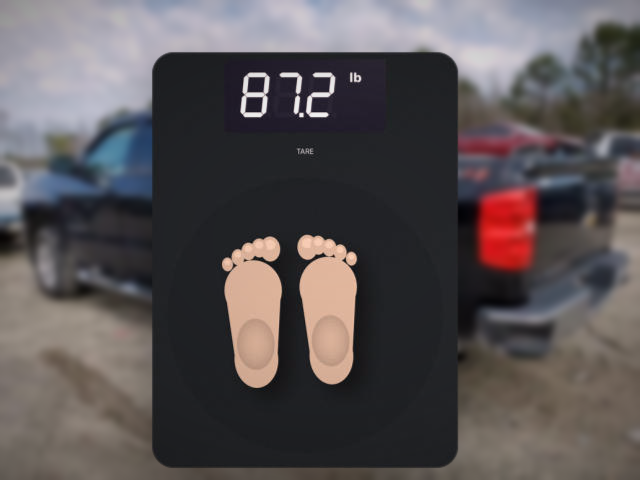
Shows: 87.2,lb
